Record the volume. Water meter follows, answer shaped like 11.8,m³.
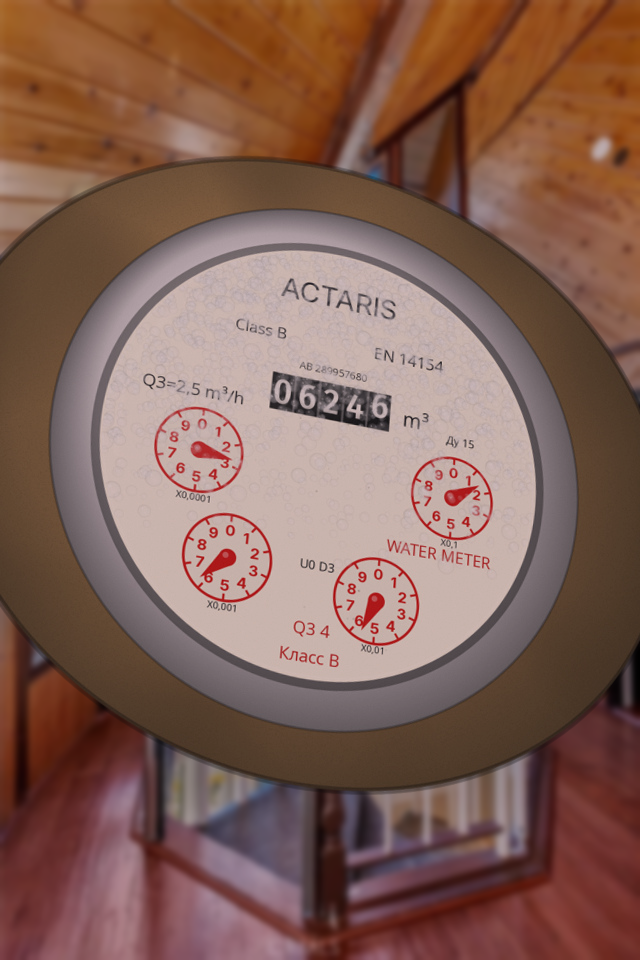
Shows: 6246.1562,m³
